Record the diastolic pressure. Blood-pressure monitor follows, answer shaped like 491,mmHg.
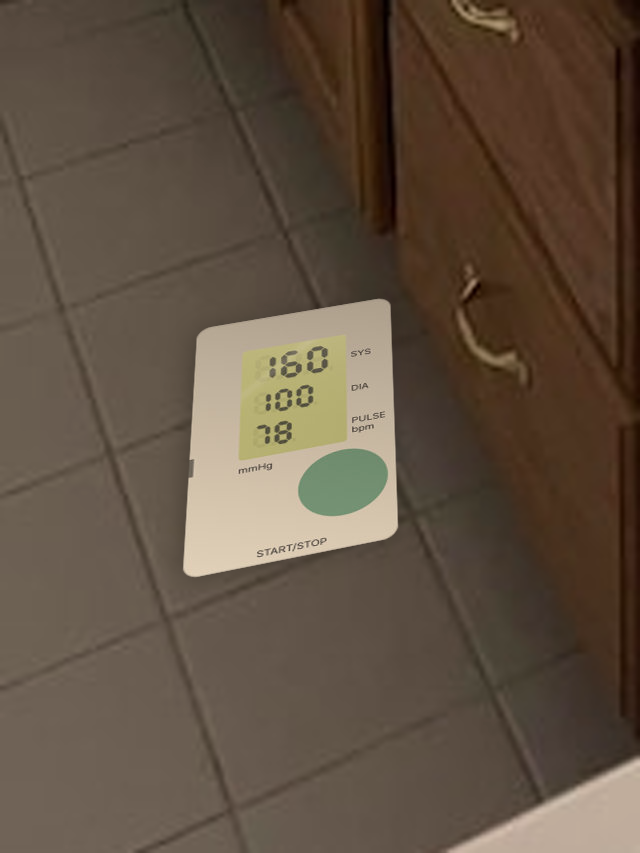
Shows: 100,mmHg
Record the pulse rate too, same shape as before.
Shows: 78,bpm
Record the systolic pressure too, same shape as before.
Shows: 160,mmHg
